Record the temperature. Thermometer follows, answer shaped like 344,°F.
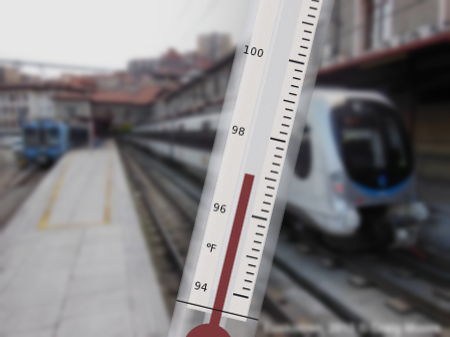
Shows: 97,°F
